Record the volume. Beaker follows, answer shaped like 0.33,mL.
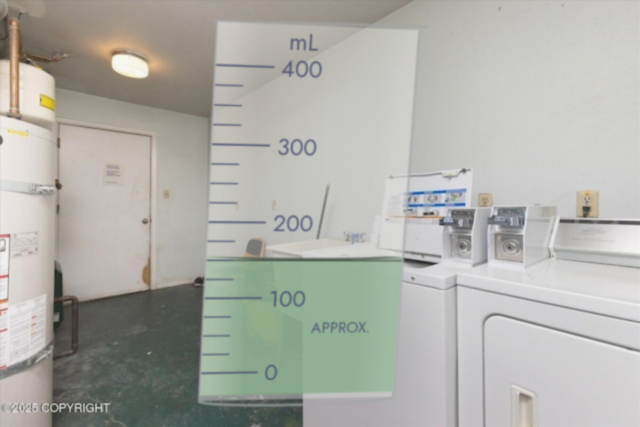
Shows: 150,mL
